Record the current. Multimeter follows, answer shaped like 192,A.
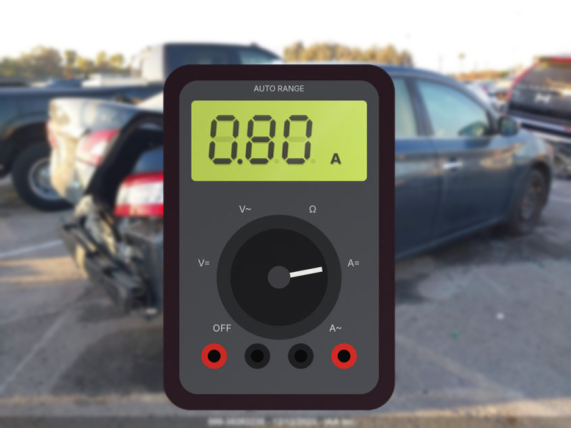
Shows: 0.80,A
